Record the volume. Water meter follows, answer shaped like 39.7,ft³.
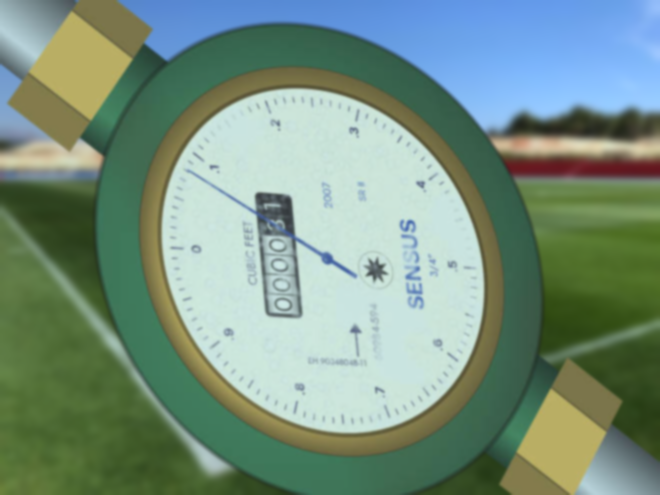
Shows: 31.08,ft³
